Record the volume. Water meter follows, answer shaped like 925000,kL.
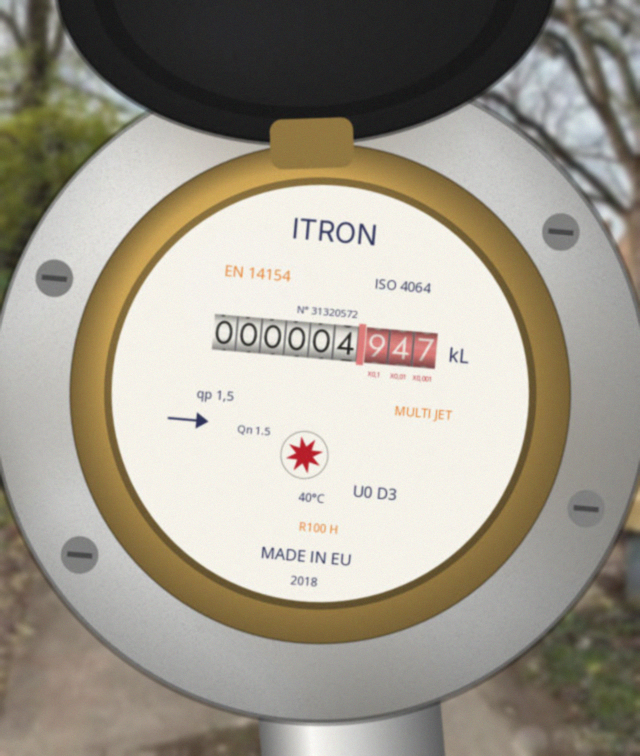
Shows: 4.947,kL
